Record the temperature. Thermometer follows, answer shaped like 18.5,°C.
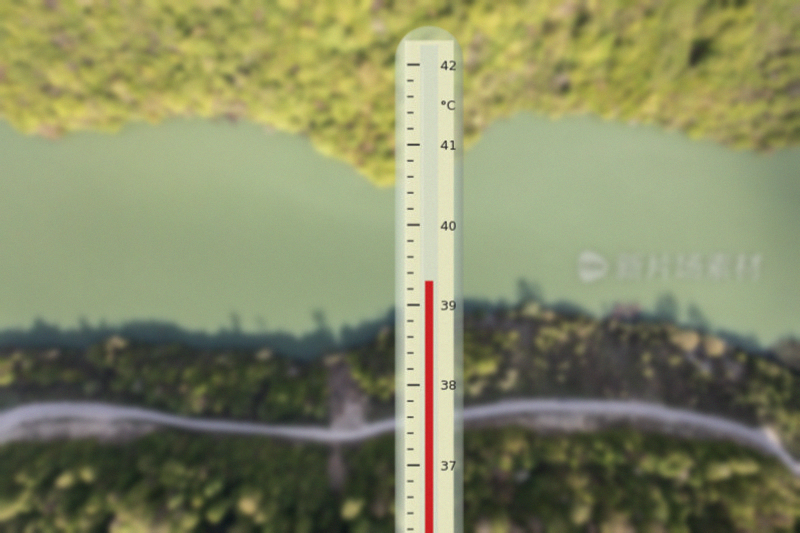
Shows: 39.3,°C
